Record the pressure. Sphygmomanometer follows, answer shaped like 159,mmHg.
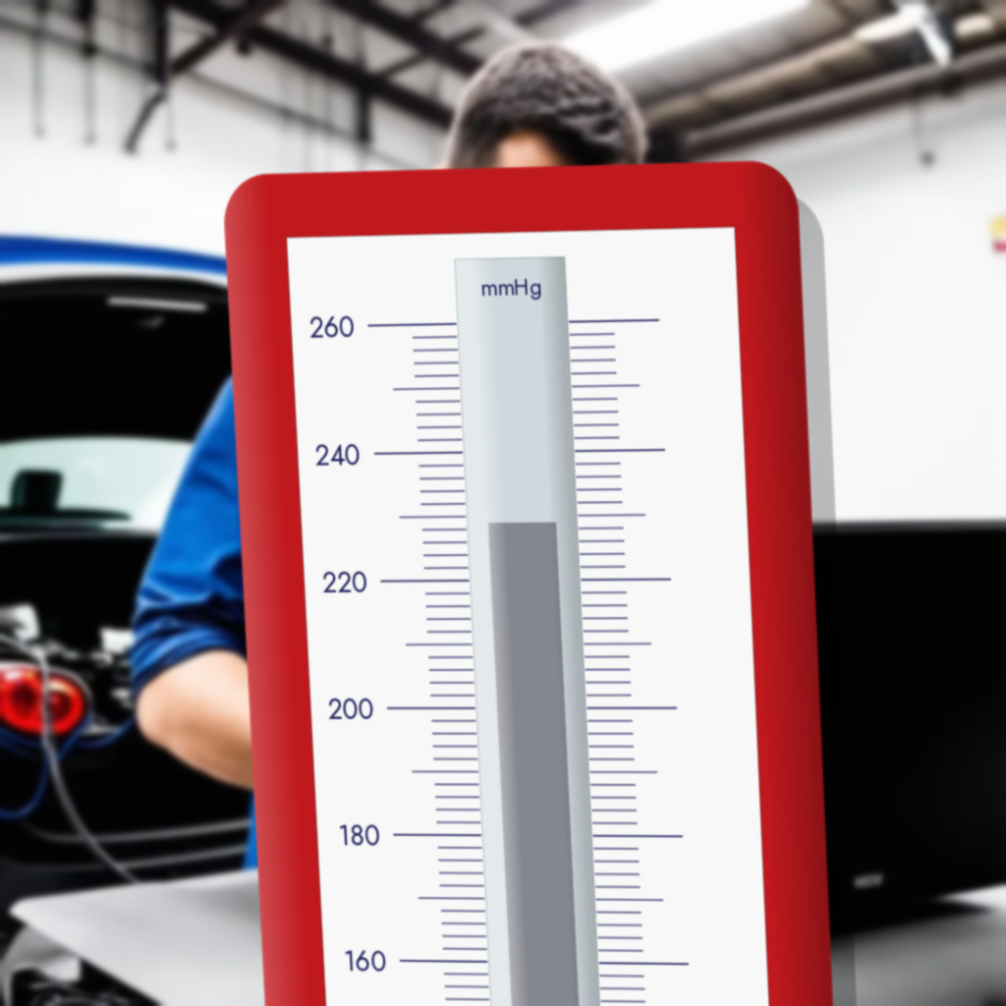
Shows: 229,mmHg
